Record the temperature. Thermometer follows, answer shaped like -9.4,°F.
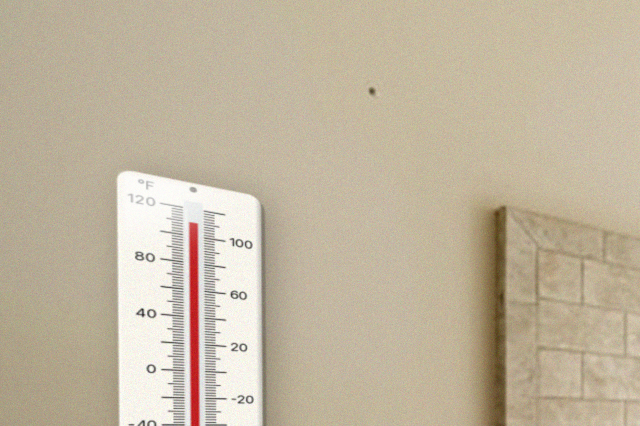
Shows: 110,°F
